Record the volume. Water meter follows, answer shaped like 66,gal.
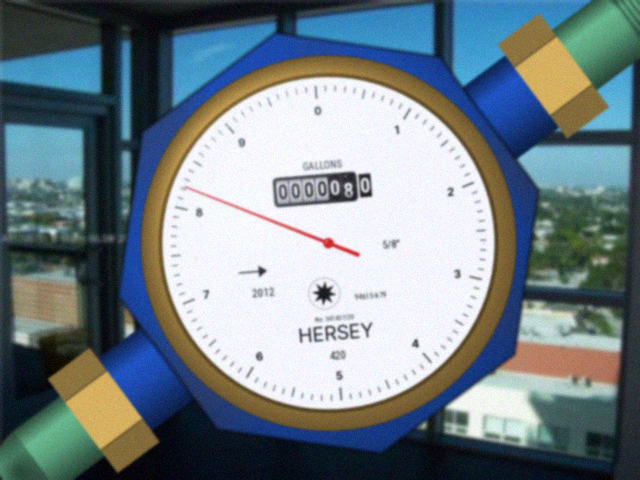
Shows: 78.2,gal
